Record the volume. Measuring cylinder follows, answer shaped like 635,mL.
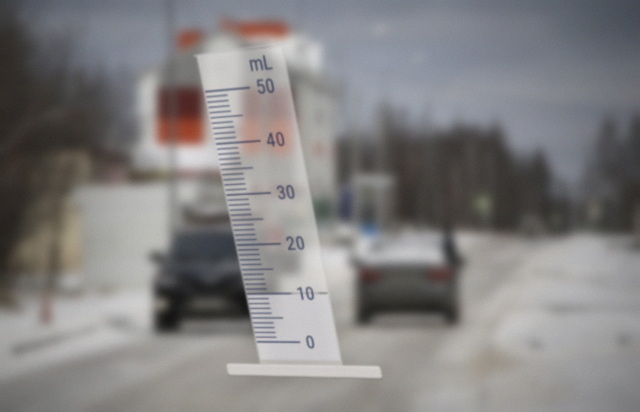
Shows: 10,mL
